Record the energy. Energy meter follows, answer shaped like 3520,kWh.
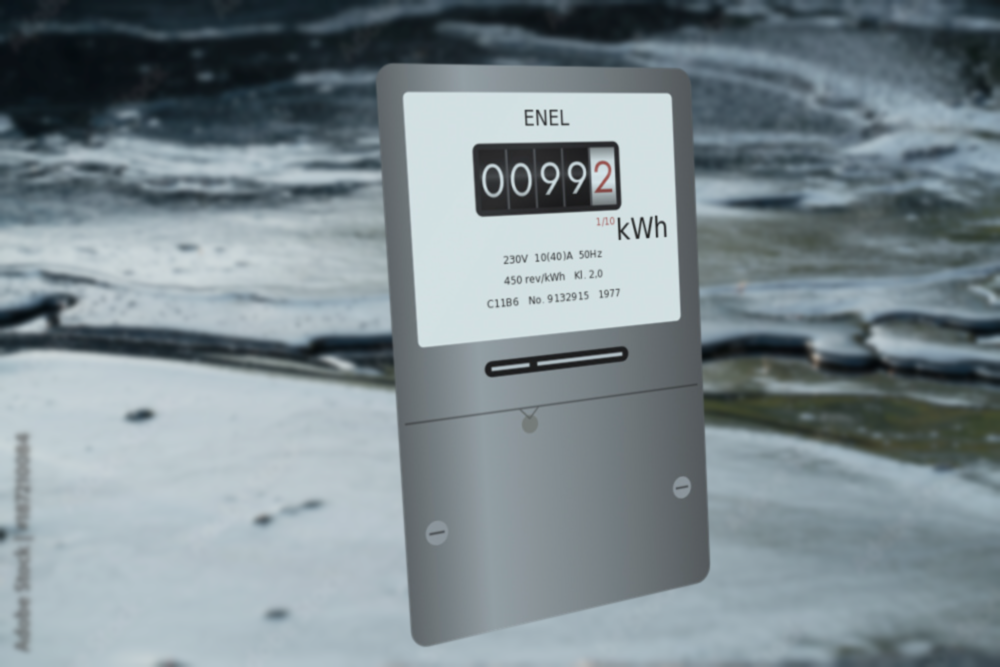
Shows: 99.2,kWh
